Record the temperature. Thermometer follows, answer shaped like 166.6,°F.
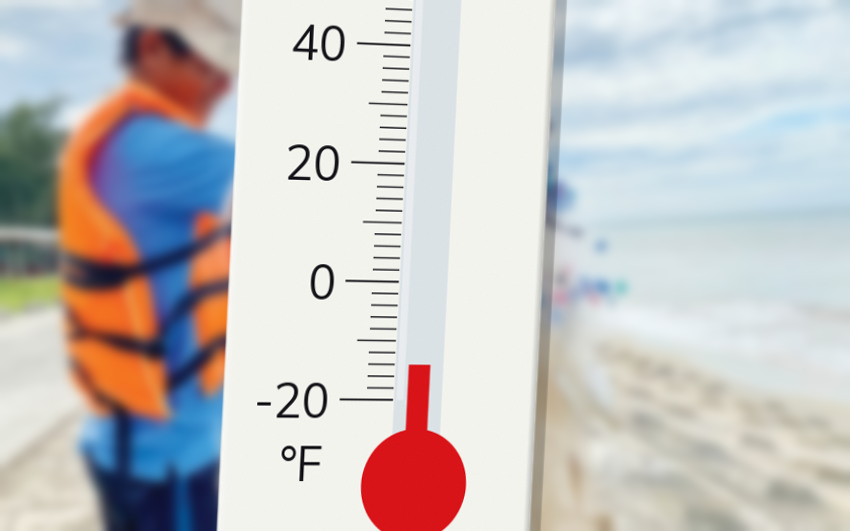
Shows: -14,°F
